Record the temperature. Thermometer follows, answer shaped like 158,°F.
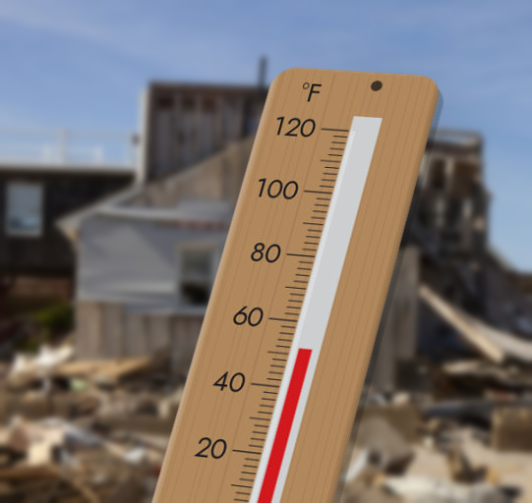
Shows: 52,°F
